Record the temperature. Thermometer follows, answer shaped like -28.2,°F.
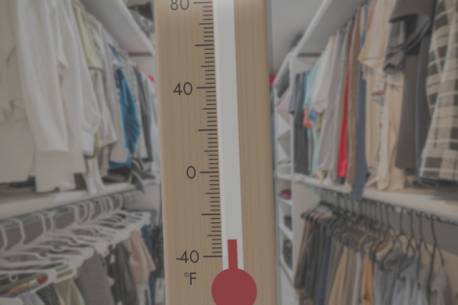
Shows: -32,°F
